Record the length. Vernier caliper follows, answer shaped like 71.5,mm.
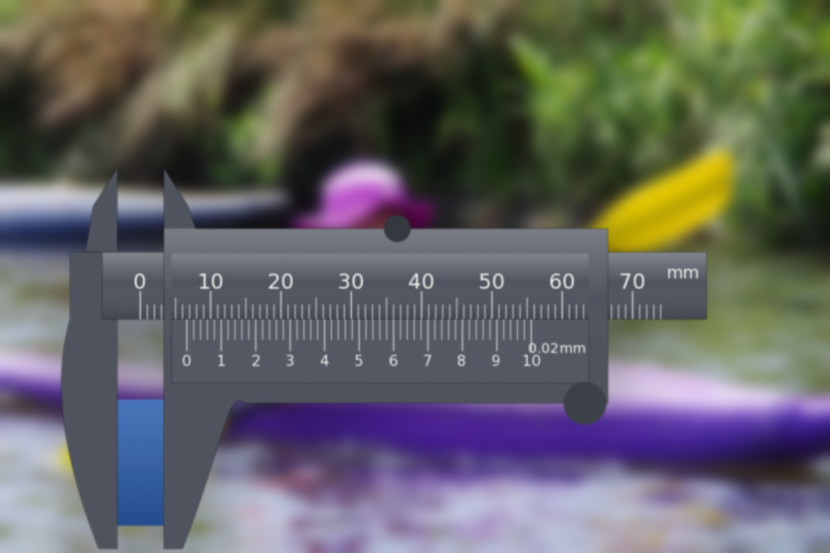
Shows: 6.6,mm
